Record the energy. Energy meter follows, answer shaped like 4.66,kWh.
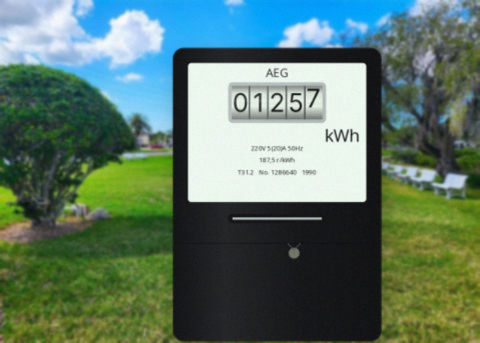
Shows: 1257,kWh
